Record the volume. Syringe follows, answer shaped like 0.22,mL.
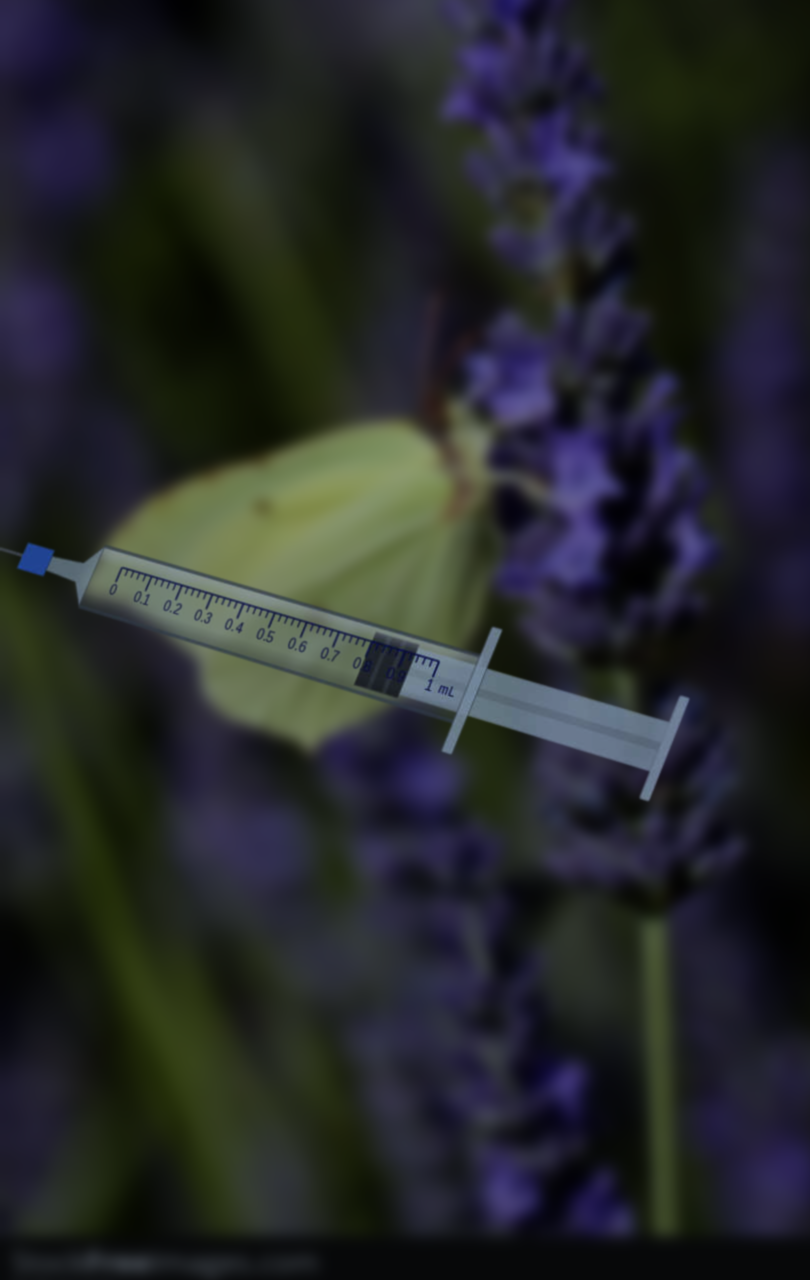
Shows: 0.8,mL
